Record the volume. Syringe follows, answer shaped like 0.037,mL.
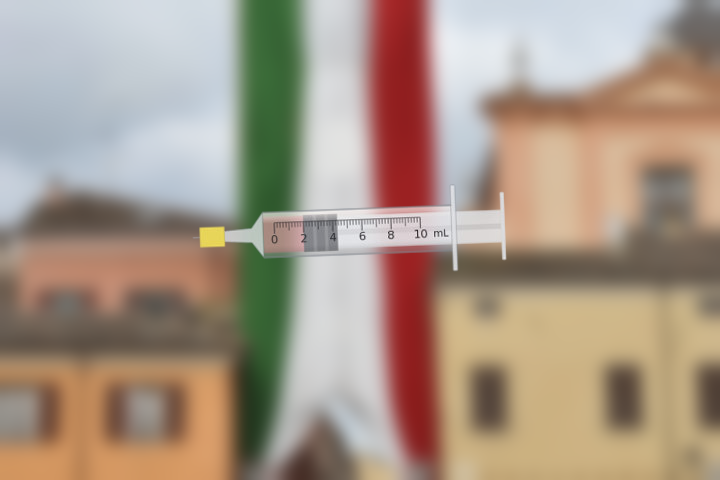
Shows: 2,mL
